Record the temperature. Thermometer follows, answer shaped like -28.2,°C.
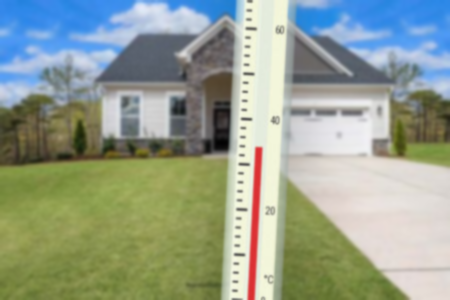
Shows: 34,°C
